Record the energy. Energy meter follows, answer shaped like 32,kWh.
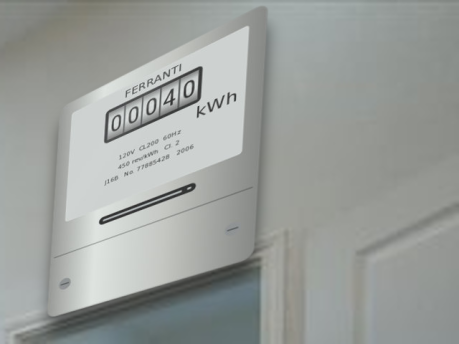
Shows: 40,kWh
